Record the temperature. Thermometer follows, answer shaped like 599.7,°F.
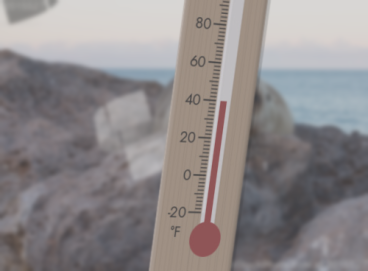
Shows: 40,°F
